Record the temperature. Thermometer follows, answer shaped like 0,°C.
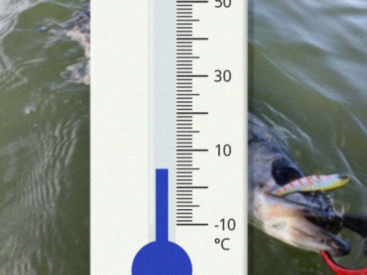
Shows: 5,°C
